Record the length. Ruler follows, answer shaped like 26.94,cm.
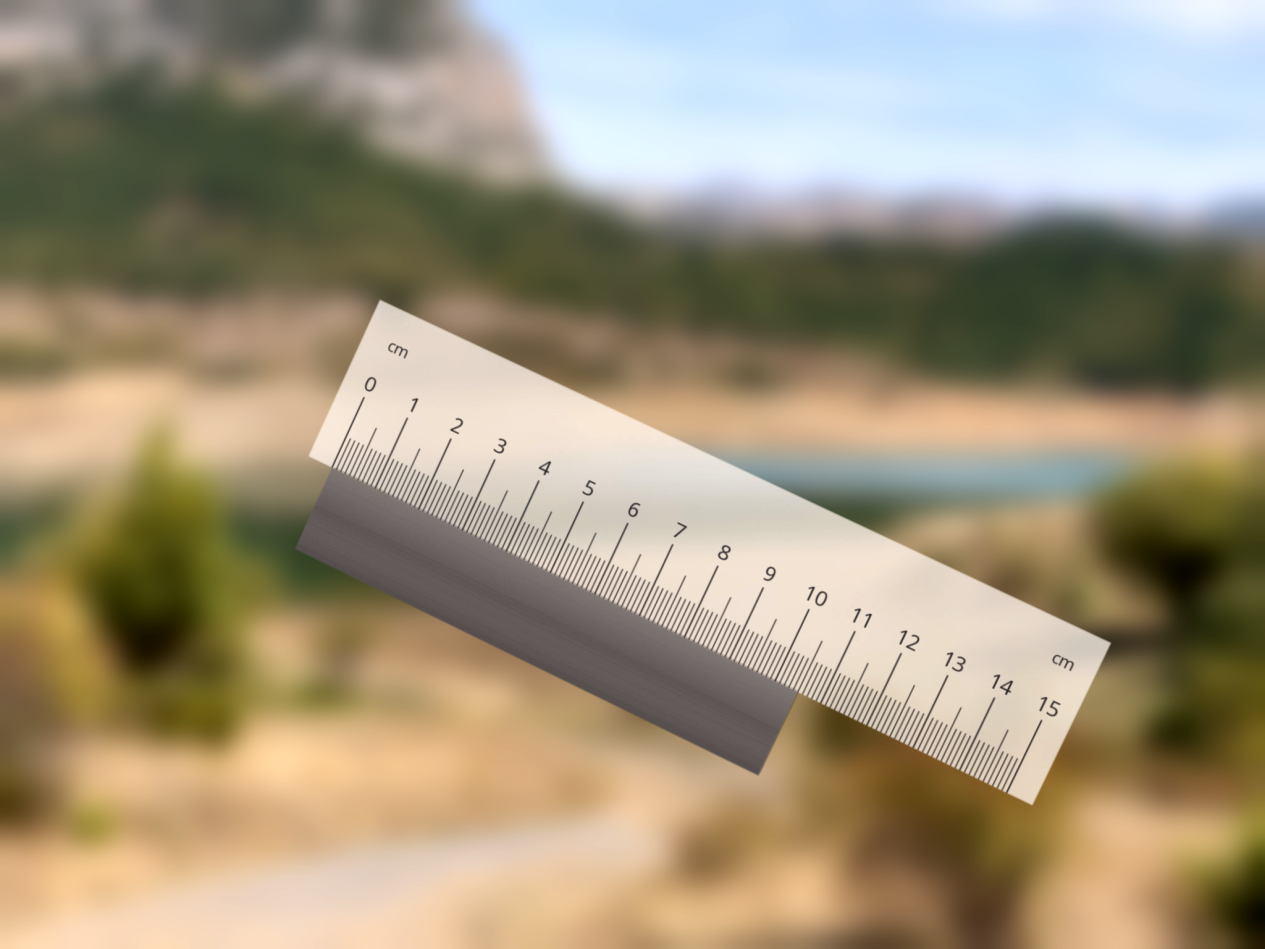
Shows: 10.5,cm
